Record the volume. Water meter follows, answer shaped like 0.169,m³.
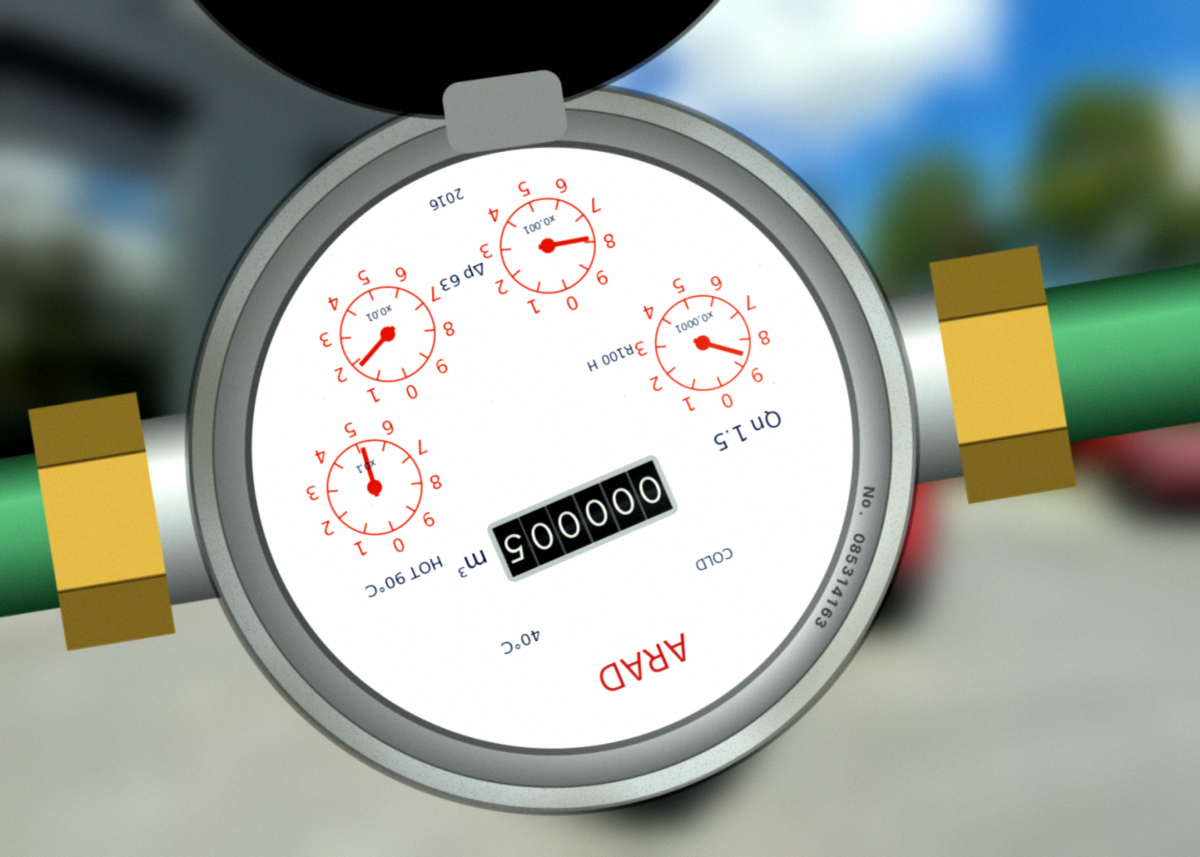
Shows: 5.5178,m³
